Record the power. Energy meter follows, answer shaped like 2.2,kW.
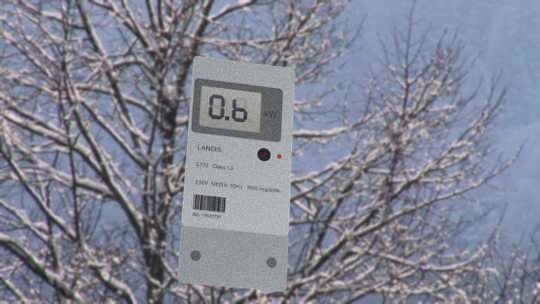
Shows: 0.6,kW
